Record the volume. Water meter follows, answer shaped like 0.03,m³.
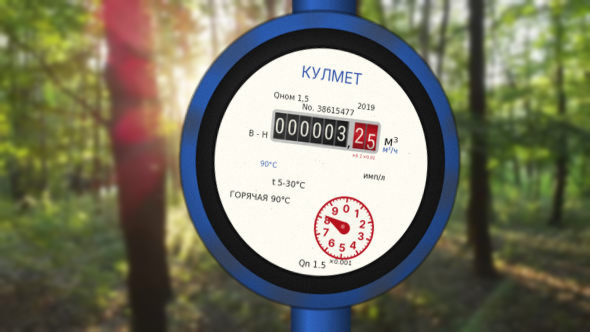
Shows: 3.248,m³
